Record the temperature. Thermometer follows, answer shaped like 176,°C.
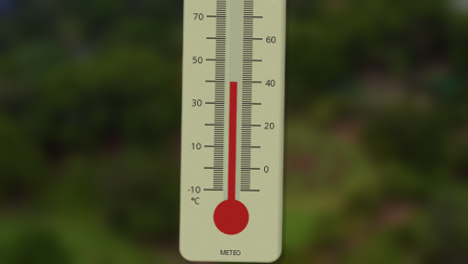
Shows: 40,°C
